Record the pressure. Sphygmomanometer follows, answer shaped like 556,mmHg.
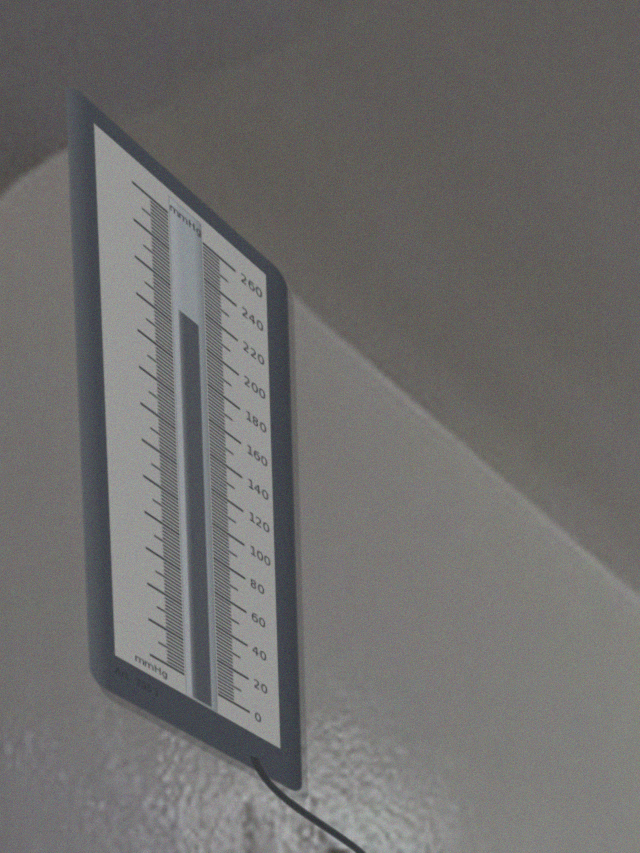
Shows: 210,mmHg
